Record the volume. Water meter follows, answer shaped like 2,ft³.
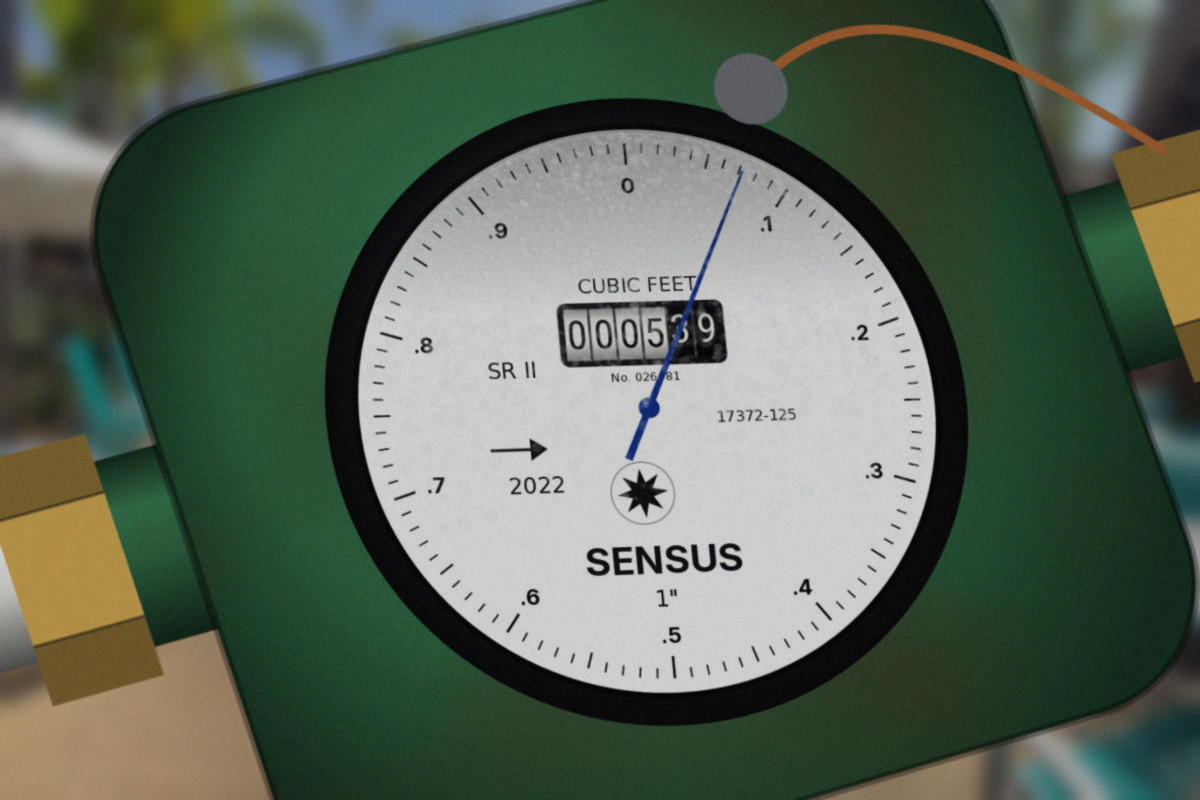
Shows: 539.07,ft³
